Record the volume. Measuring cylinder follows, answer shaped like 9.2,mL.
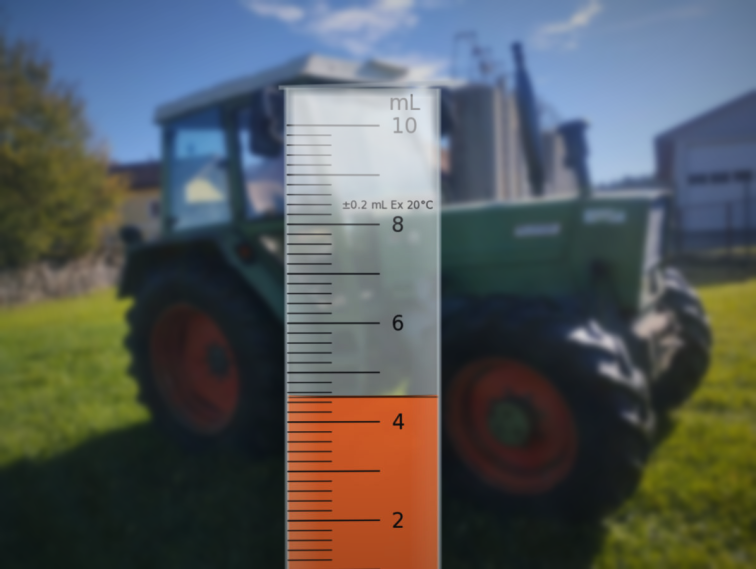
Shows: 4.5,mL
